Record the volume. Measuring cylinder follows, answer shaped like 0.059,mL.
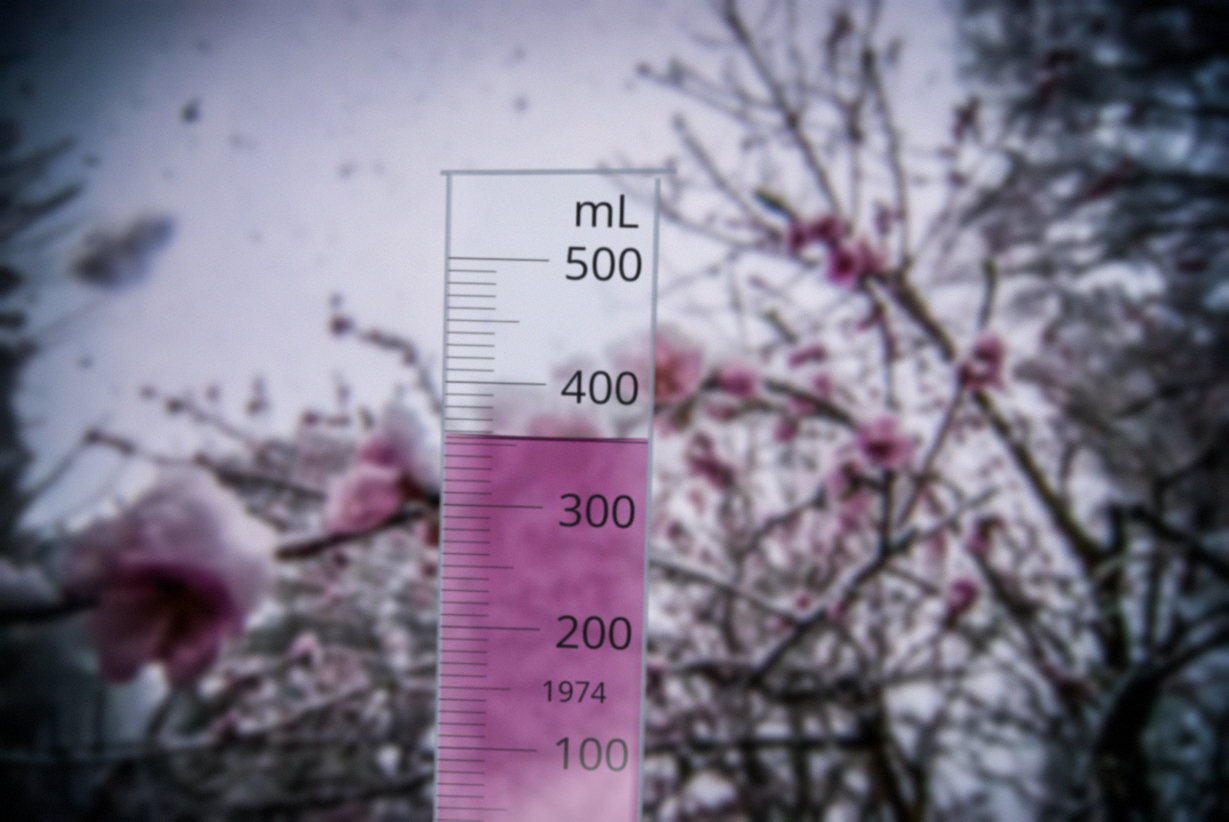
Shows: 355,mL
